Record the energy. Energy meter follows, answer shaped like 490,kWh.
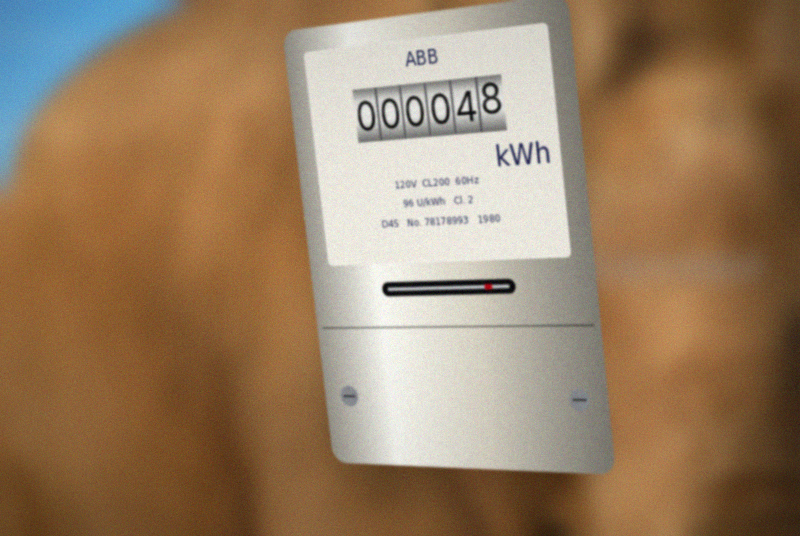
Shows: 48,kWh
